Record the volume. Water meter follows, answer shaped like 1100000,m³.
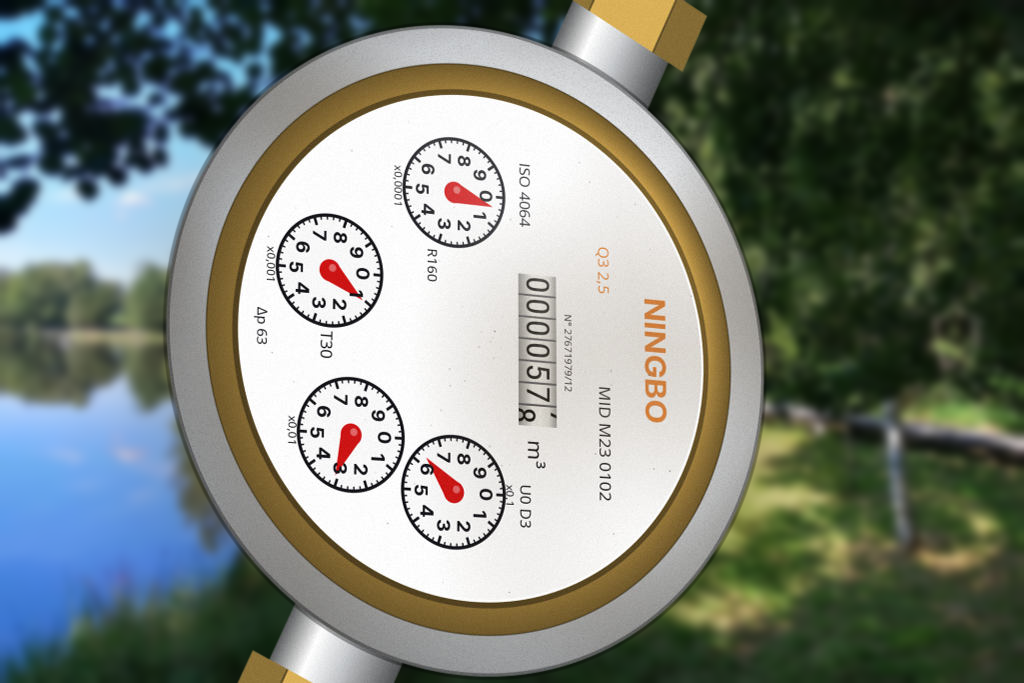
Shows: 577.6310,m³
